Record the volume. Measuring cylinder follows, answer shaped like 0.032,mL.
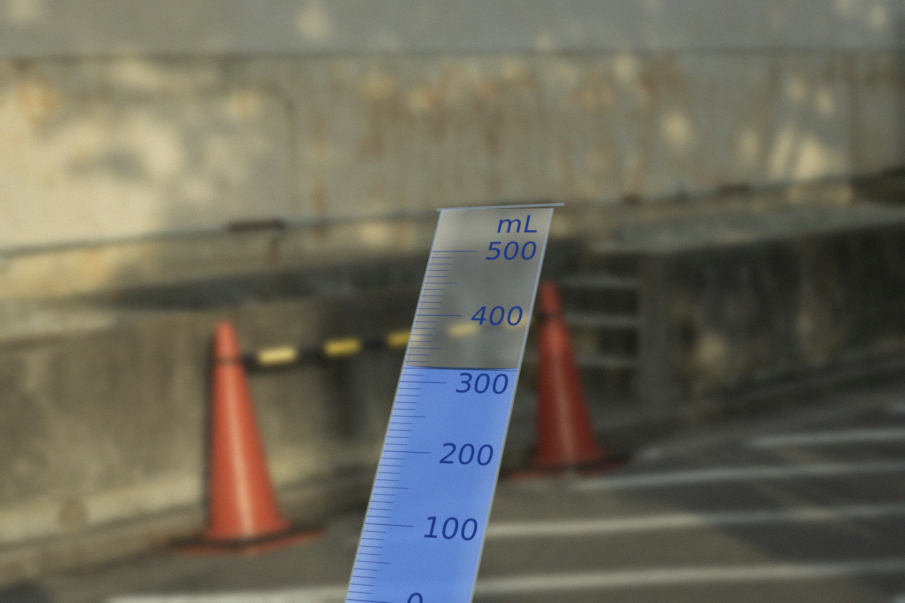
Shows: 320,mL
